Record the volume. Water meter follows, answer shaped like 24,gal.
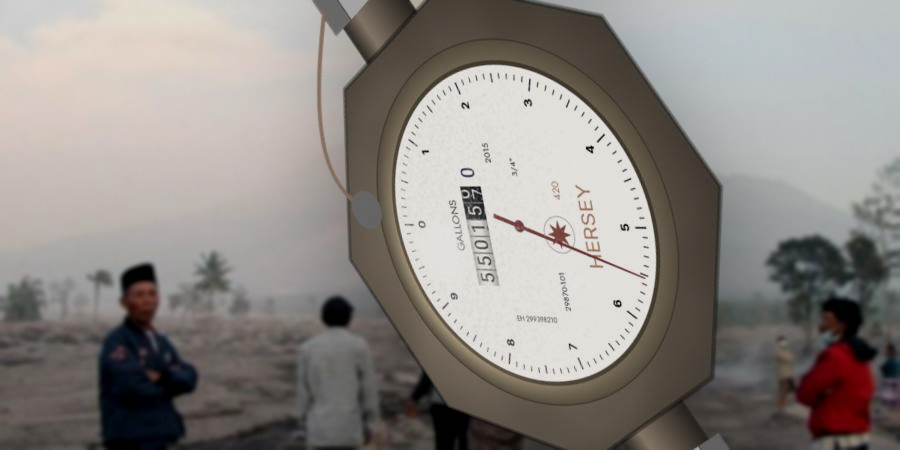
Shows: 5501565.5,gal
